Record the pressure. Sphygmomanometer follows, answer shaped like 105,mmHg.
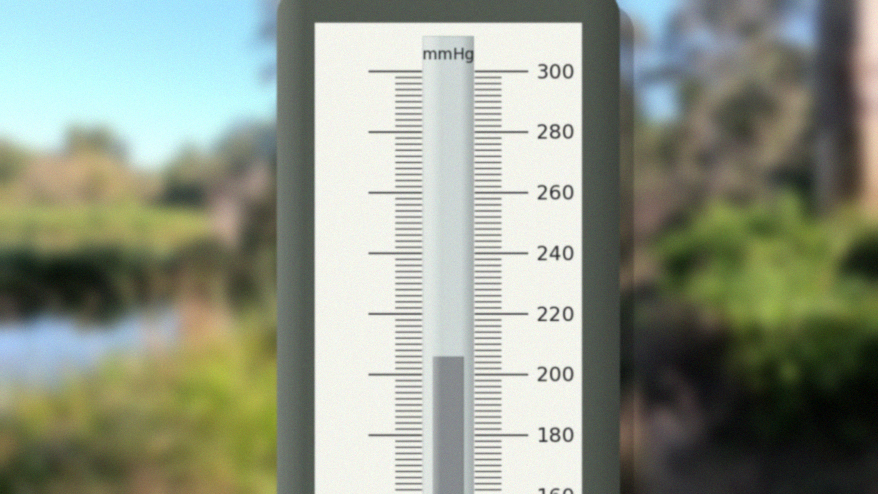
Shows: 206,mmHg
